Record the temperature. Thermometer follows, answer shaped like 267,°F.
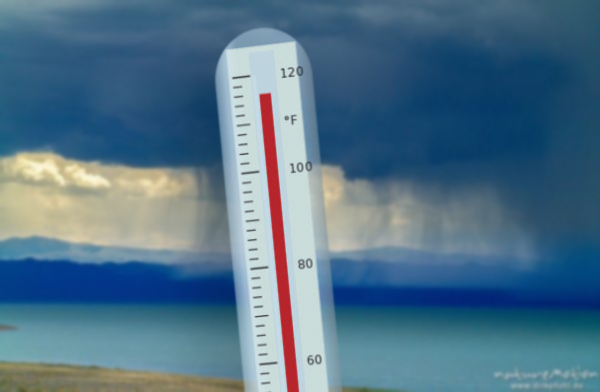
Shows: 116,°F
